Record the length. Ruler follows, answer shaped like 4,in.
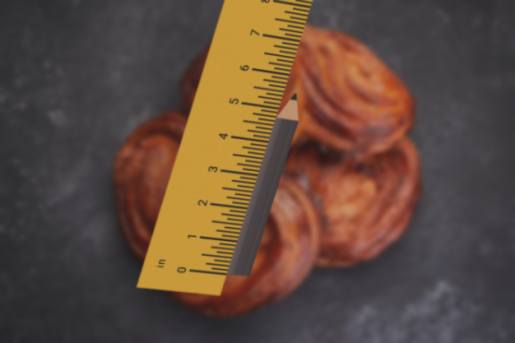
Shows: 5.5,in
